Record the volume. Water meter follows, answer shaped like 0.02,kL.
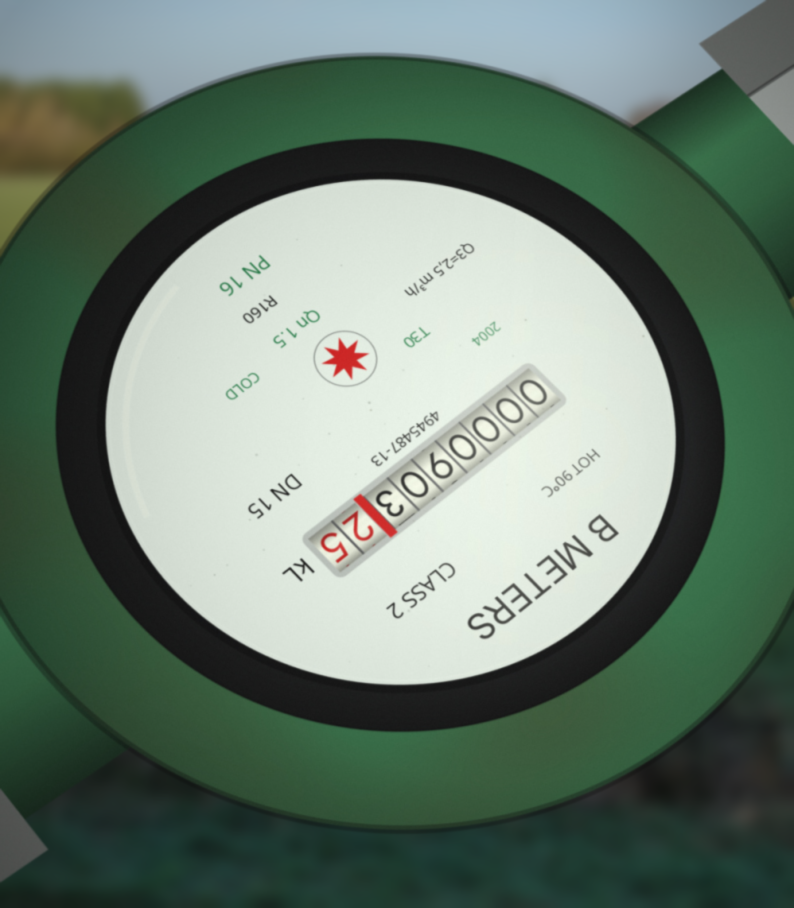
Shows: 903.25,kL
